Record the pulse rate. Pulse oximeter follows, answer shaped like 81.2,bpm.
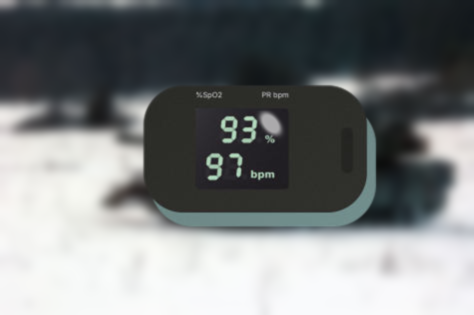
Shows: 97,bpm
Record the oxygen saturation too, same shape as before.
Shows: 93,%
